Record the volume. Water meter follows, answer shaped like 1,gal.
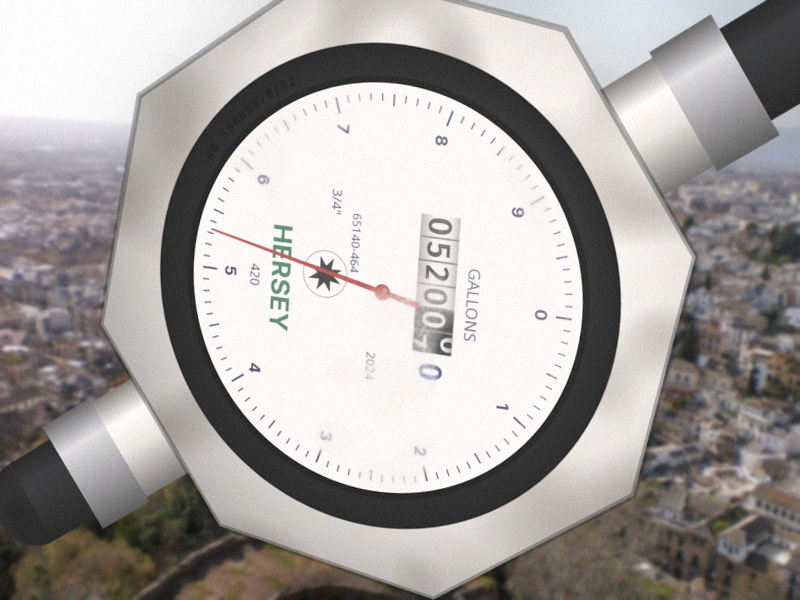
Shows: 520065.3,gal
